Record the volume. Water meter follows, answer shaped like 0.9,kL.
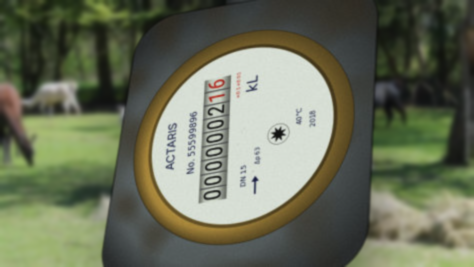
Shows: 2.16,kL
